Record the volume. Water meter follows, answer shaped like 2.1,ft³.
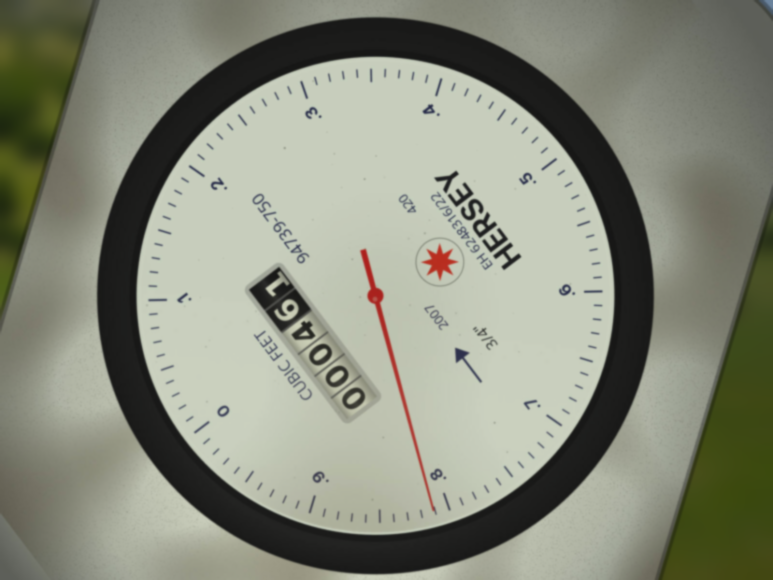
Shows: 460.81,ft³
